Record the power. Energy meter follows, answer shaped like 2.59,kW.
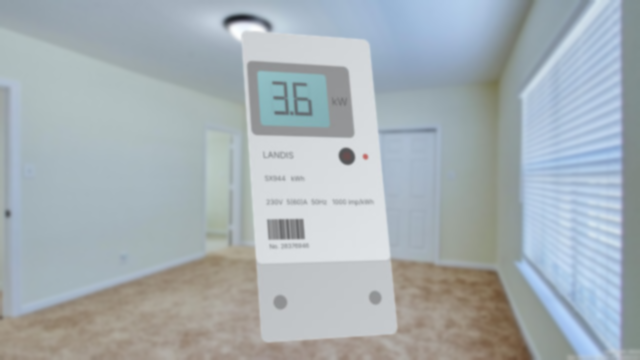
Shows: 3.6,kW
